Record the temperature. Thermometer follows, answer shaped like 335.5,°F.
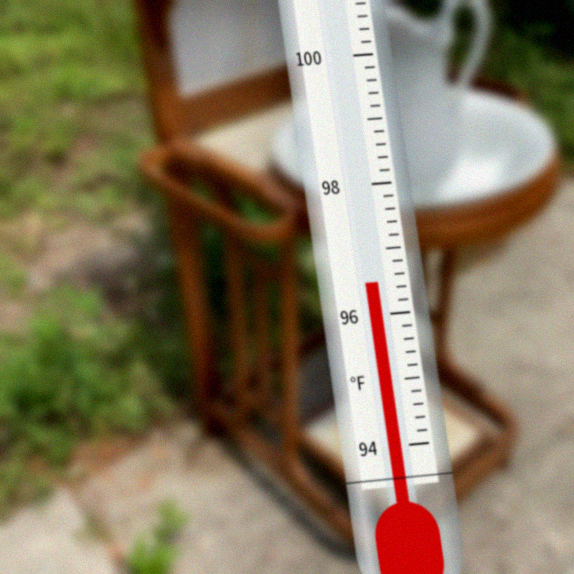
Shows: 96.5,°F
